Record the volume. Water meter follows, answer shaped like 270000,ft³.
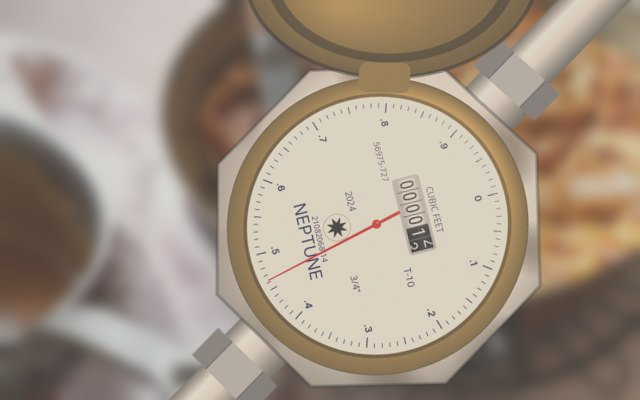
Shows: 12.46,ft³
